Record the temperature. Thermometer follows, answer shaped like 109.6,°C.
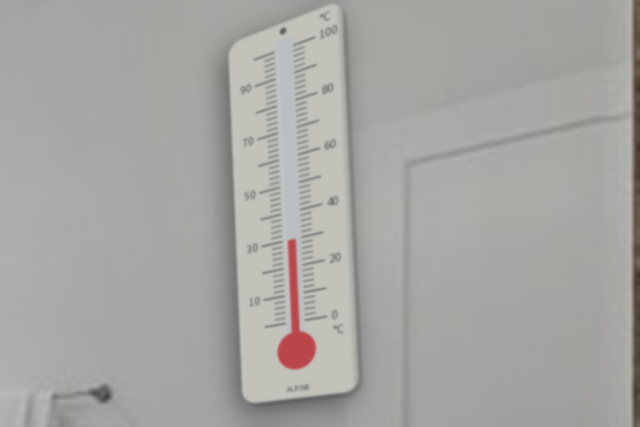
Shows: 30,°C
